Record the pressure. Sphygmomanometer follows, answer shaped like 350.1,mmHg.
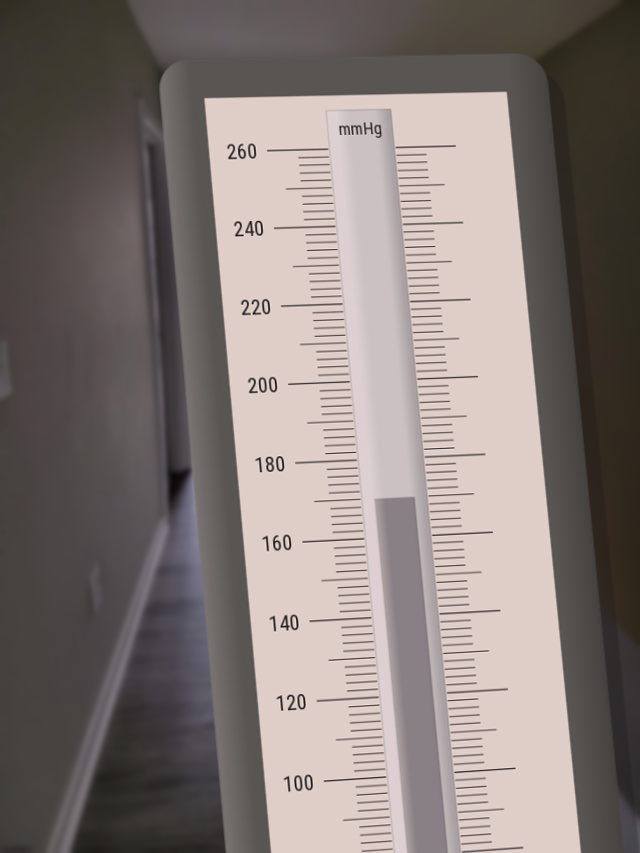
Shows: 170,mmHg
